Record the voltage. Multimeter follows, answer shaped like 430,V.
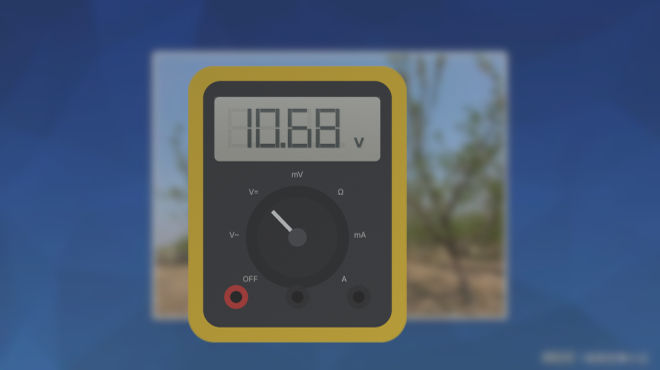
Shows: 10.68,V
